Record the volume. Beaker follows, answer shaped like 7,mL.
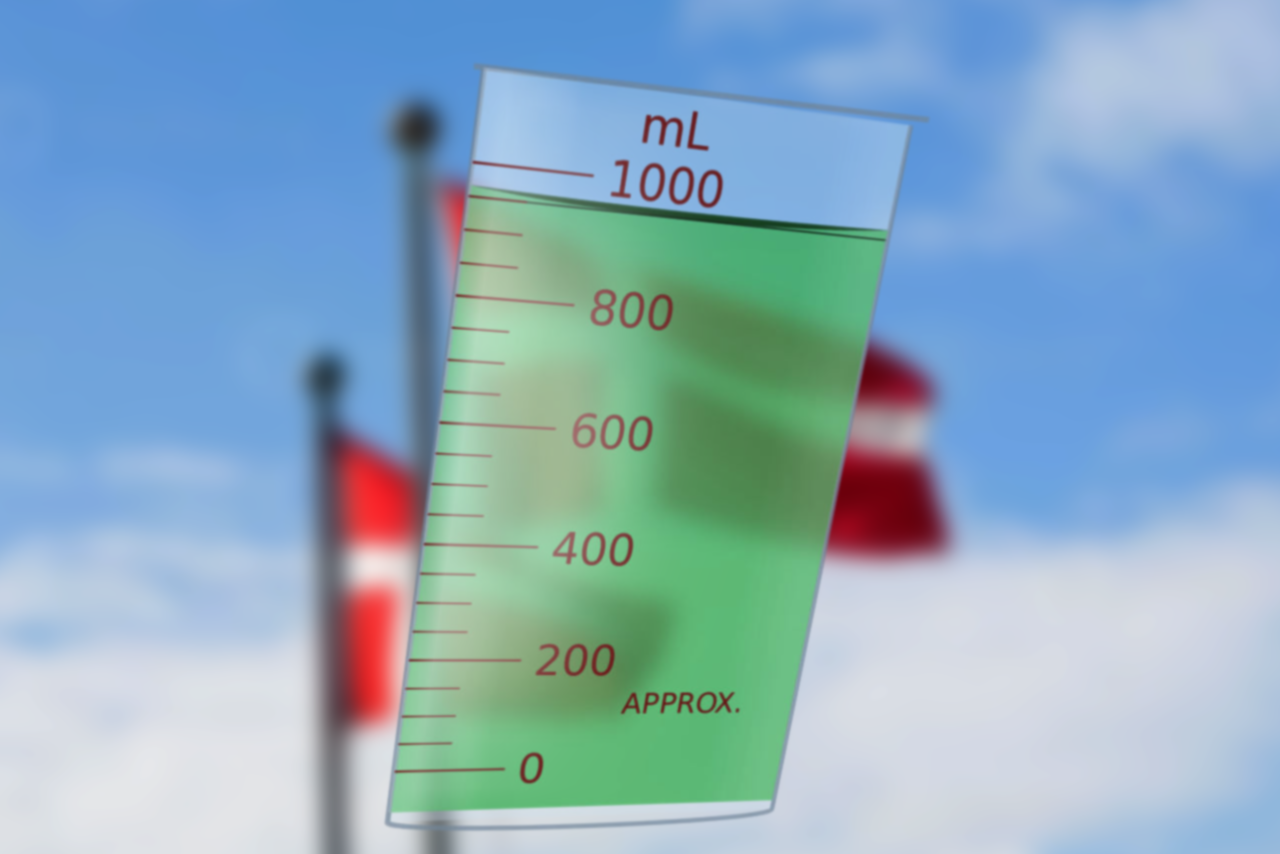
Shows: 950,mL
